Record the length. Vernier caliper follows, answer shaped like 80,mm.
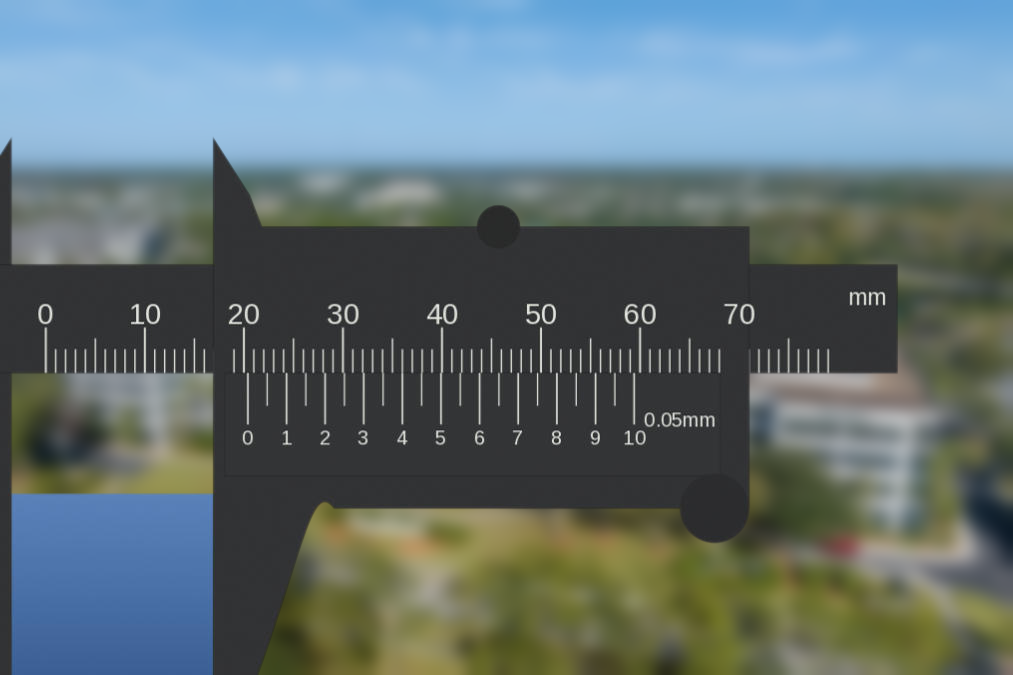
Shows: 20.4,mm
